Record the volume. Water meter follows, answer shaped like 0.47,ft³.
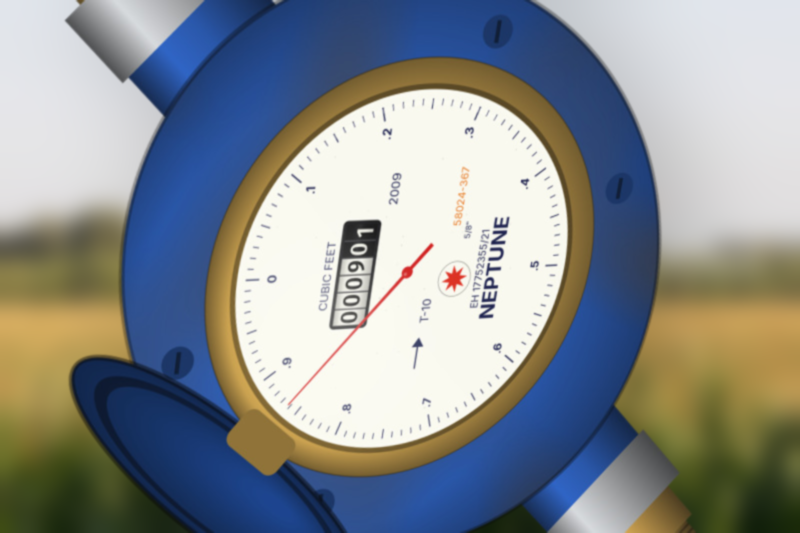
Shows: 900.86,ft³
